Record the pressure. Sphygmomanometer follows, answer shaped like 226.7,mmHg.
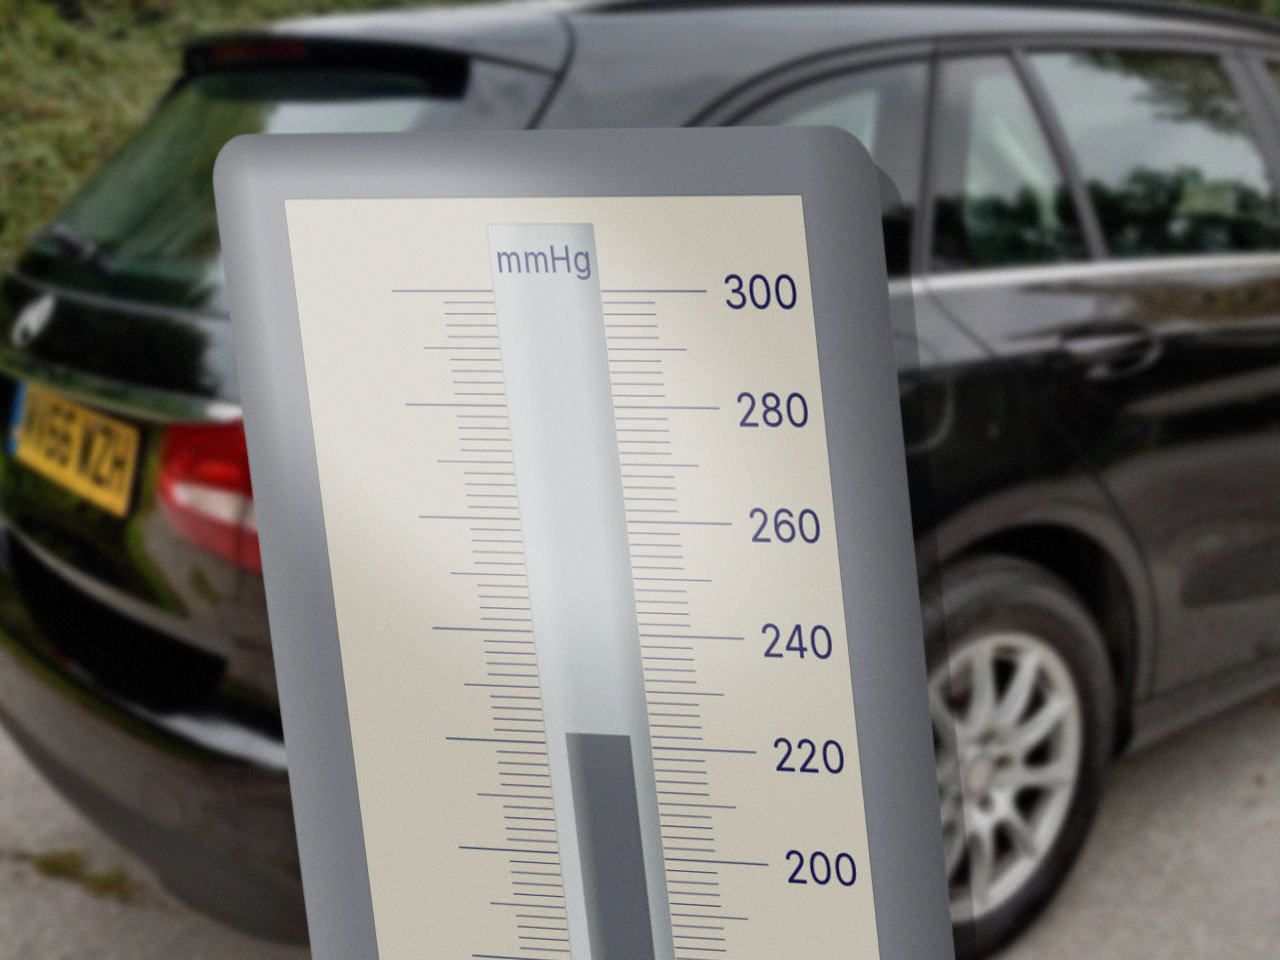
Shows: 222,mmHg
